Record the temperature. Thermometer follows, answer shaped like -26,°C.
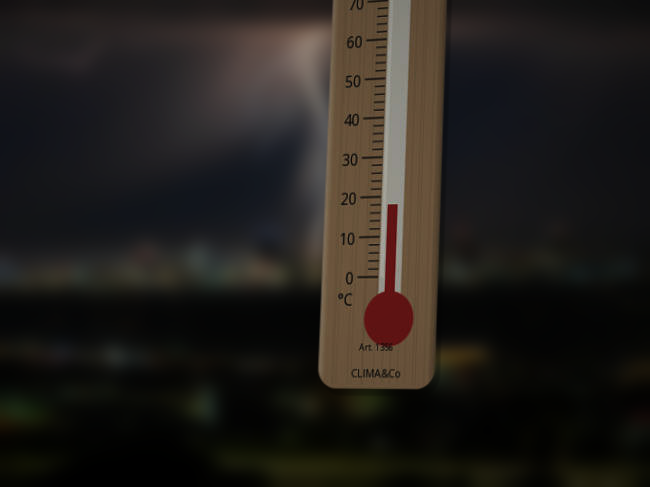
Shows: 18,°C
